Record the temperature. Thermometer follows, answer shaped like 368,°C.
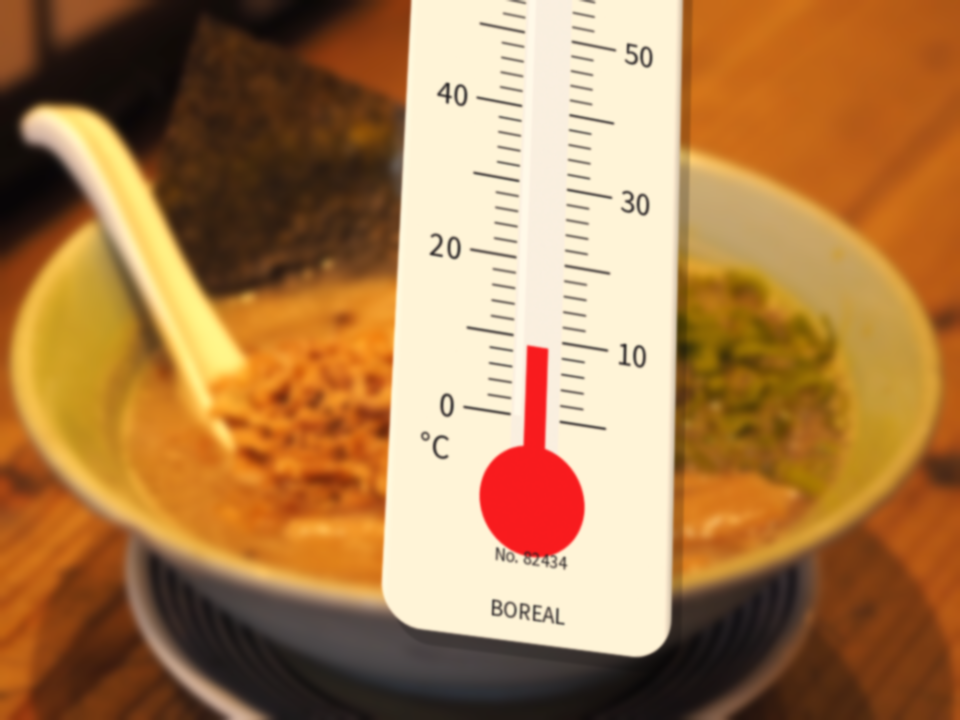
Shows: 9,°C
